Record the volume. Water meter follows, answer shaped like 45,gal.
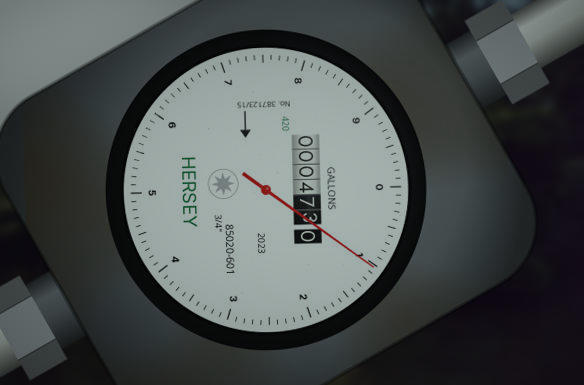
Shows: 4731.0,gal
